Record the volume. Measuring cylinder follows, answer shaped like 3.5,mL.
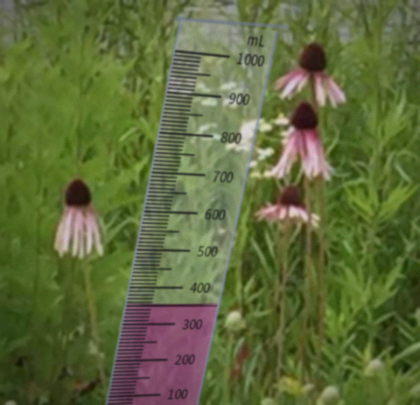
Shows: 350,mL
